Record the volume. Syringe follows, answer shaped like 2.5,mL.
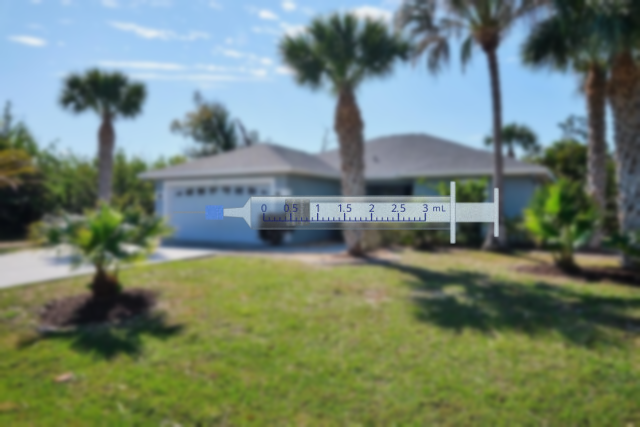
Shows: 0.4,mL
